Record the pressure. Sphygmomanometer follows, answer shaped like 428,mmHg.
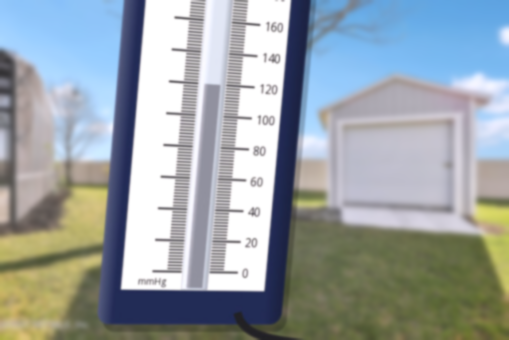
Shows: 120,mmHg
